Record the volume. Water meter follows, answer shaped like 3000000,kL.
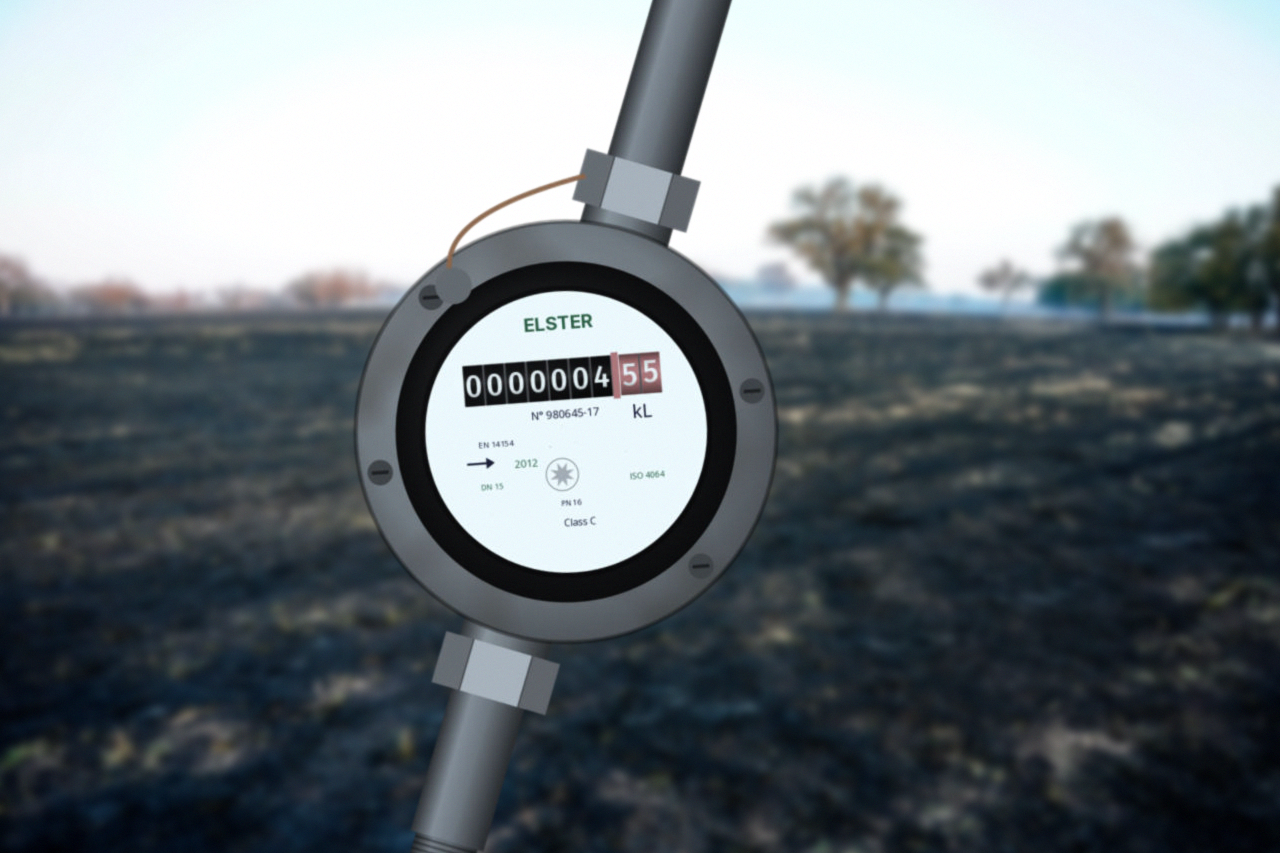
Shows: 4.55,kL
